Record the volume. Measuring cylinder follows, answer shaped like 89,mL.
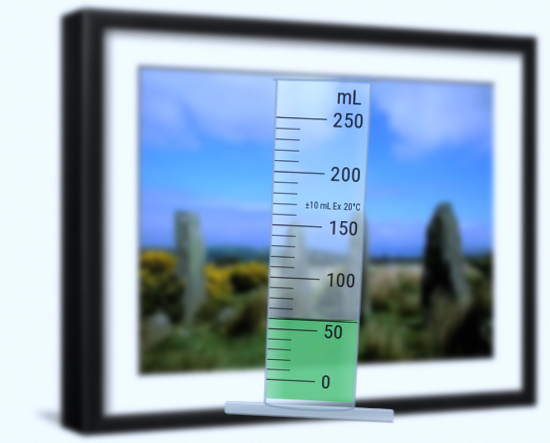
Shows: 60,mL
